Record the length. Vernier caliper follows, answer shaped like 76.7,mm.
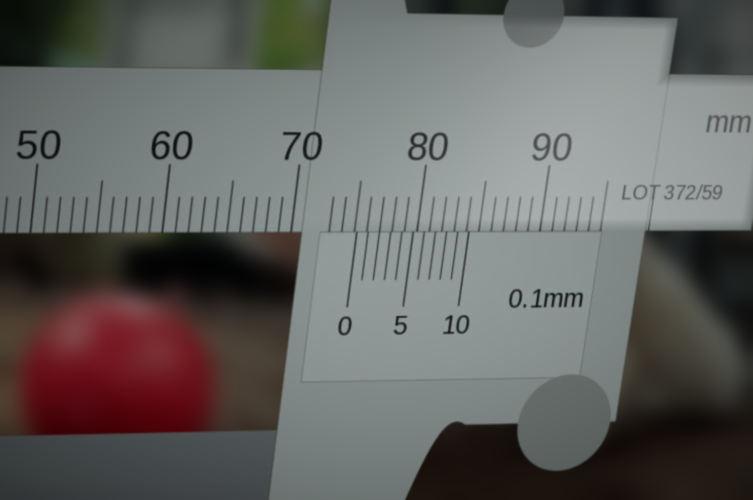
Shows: 75.2,mm
